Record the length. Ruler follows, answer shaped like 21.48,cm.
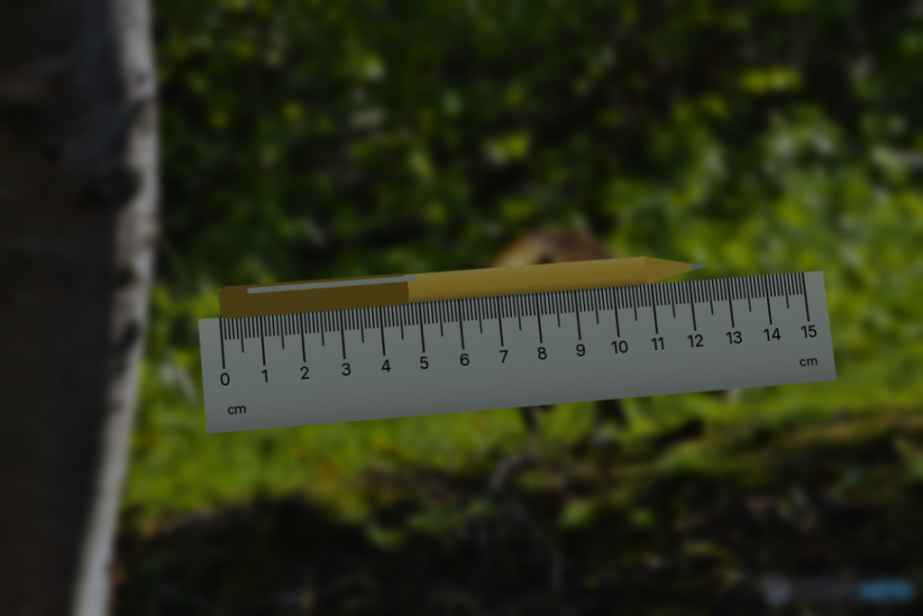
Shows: 12.5,cm
